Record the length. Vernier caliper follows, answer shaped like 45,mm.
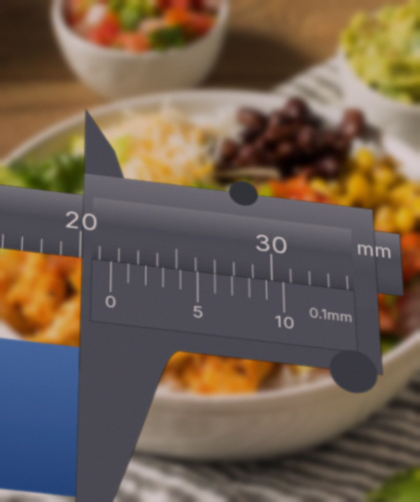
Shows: 21.6,mm
